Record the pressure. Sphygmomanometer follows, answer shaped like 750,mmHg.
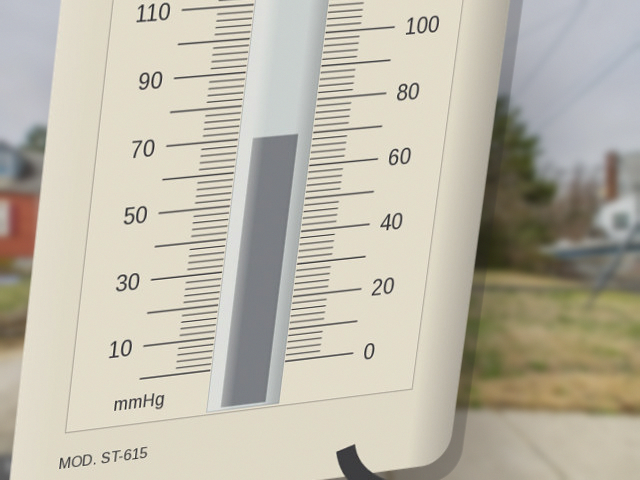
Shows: 70,mmHg
